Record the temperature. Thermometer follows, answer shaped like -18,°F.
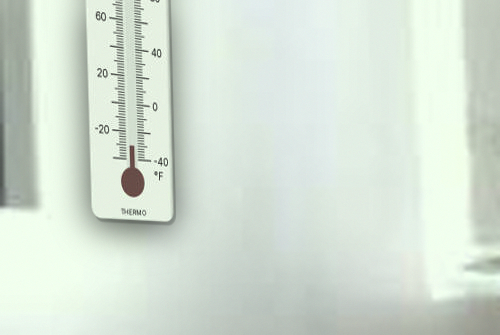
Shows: -30,°F
